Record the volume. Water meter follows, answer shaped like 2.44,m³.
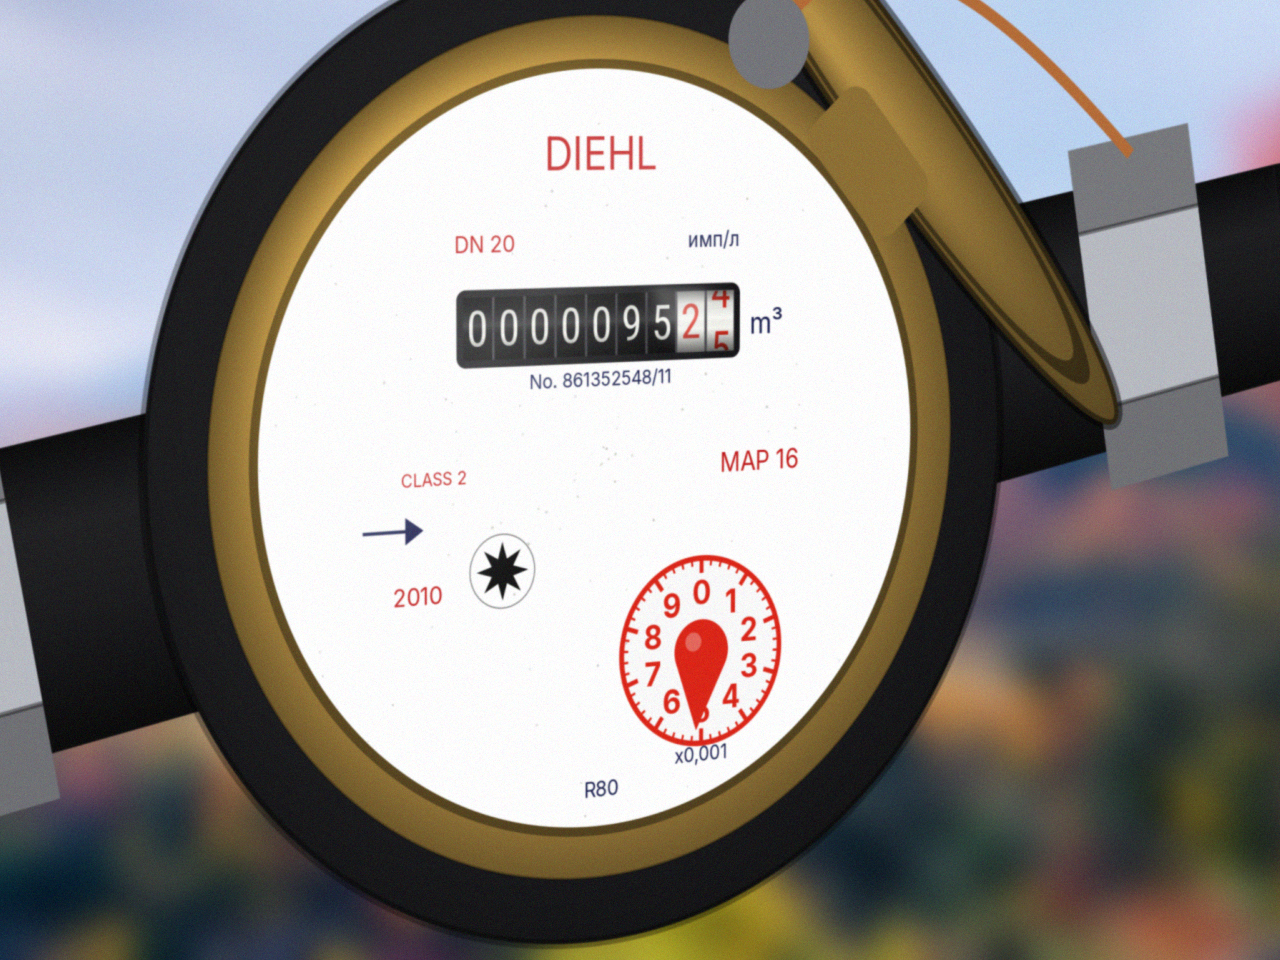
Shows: 95.245,m³
